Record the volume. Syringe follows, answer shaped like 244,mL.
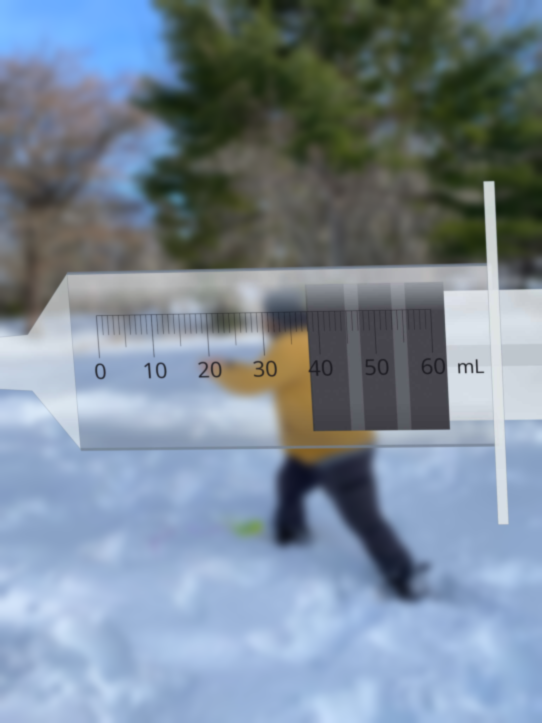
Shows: 38,mL
